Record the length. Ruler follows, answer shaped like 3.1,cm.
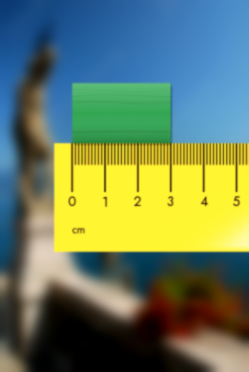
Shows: 3,cm
